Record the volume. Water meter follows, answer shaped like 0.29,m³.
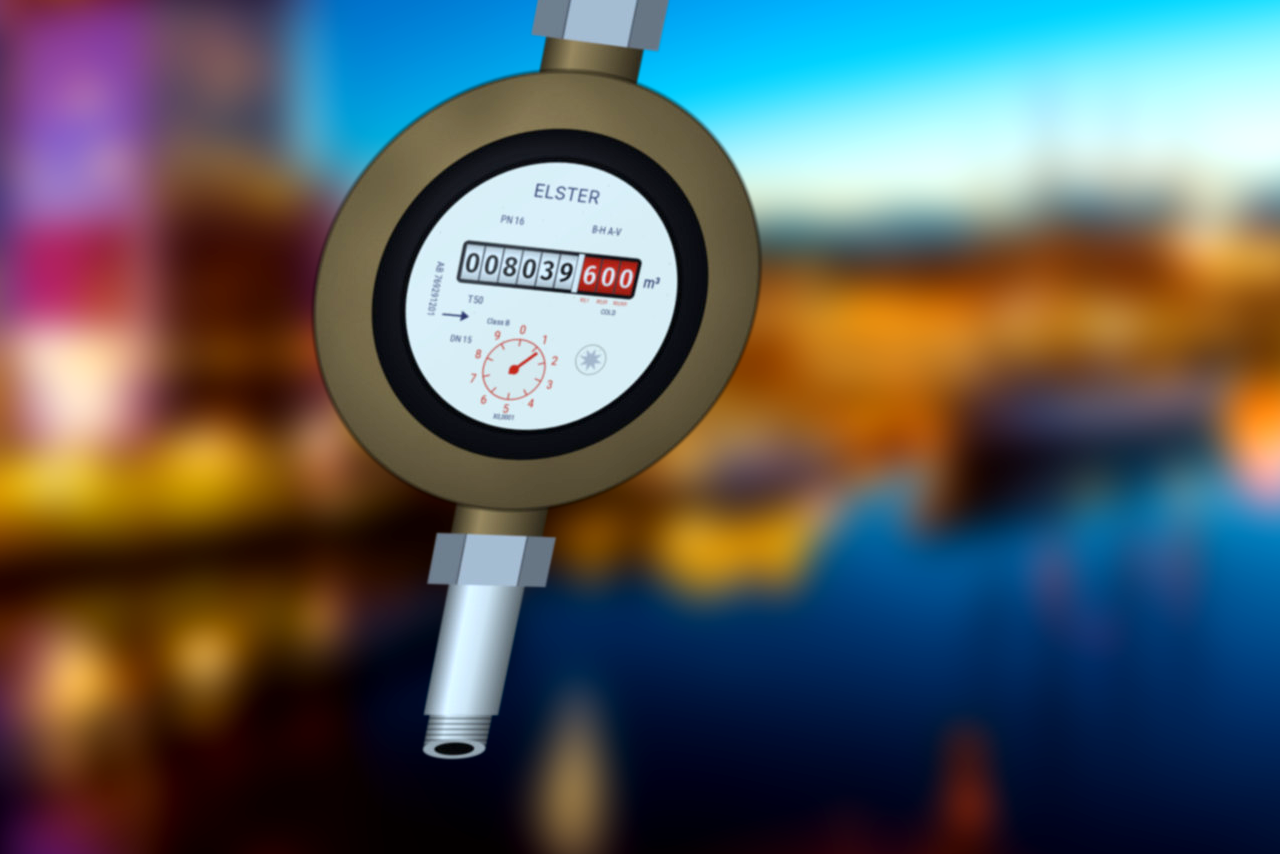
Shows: 8039.6001,m³
